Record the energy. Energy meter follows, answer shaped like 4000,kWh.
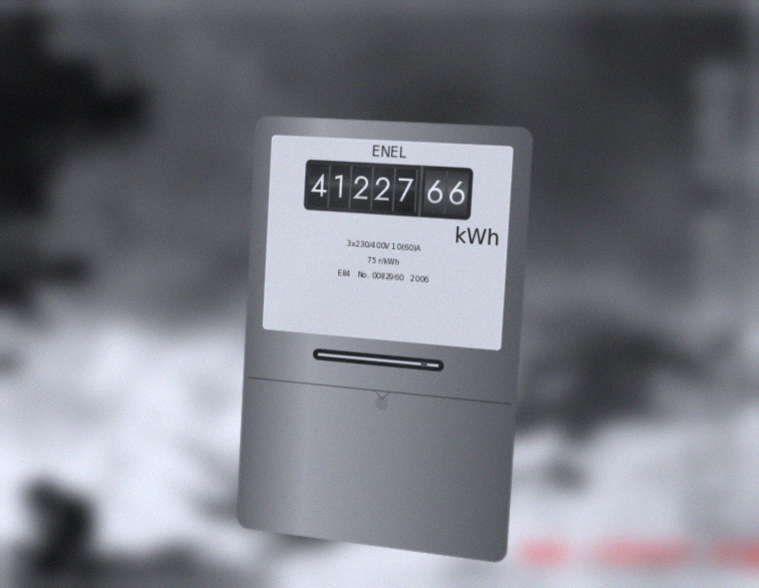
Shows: 41227.66,kWh
